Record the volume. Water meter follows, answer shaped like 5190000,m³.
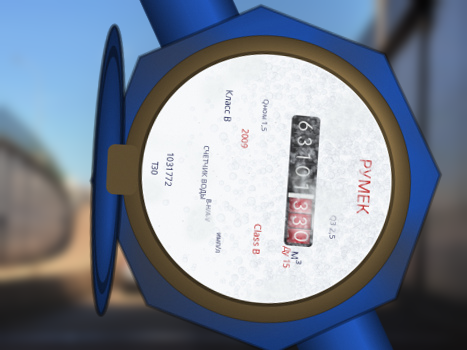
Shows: 63101.330,m³
